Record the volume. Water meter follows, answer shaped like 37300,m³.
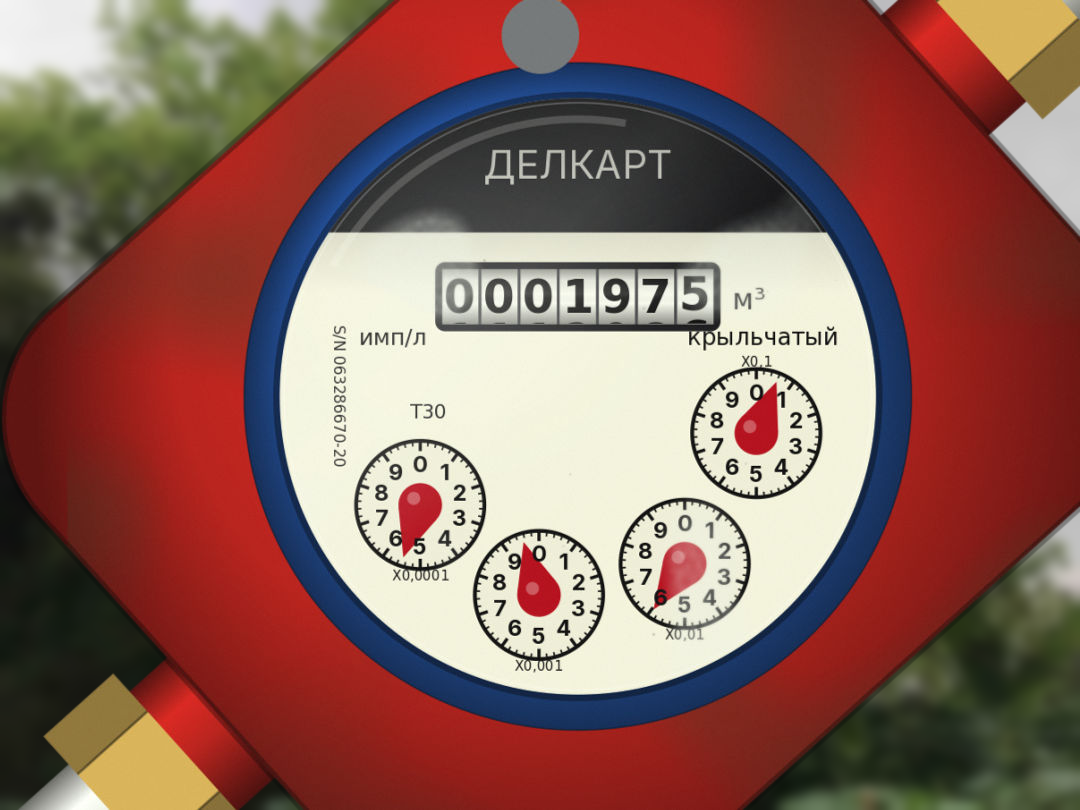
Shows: 1975.0595,m³
